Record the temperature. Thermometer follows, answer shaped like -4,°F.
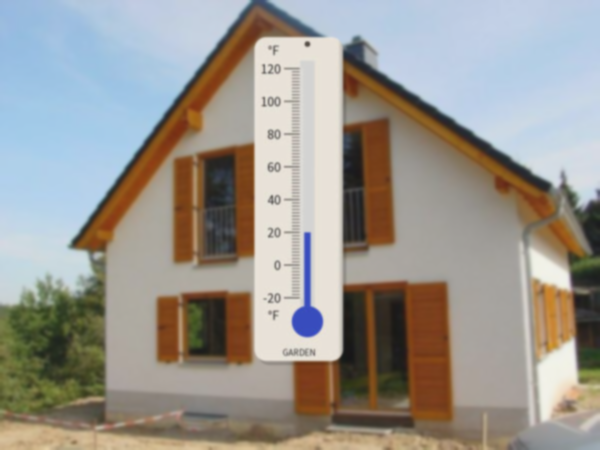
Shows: 20,°F
